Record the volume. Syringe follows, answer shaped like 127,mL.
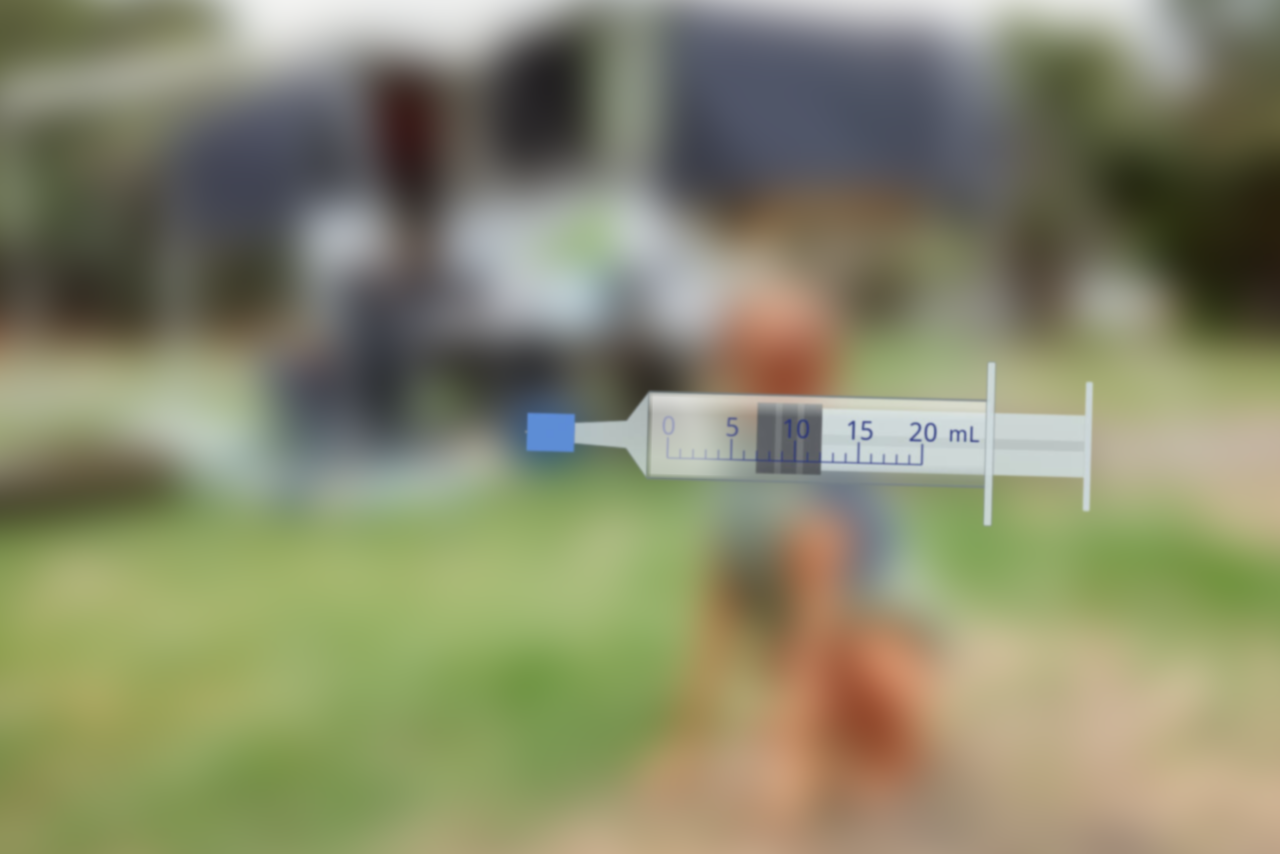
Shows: 7,mL
